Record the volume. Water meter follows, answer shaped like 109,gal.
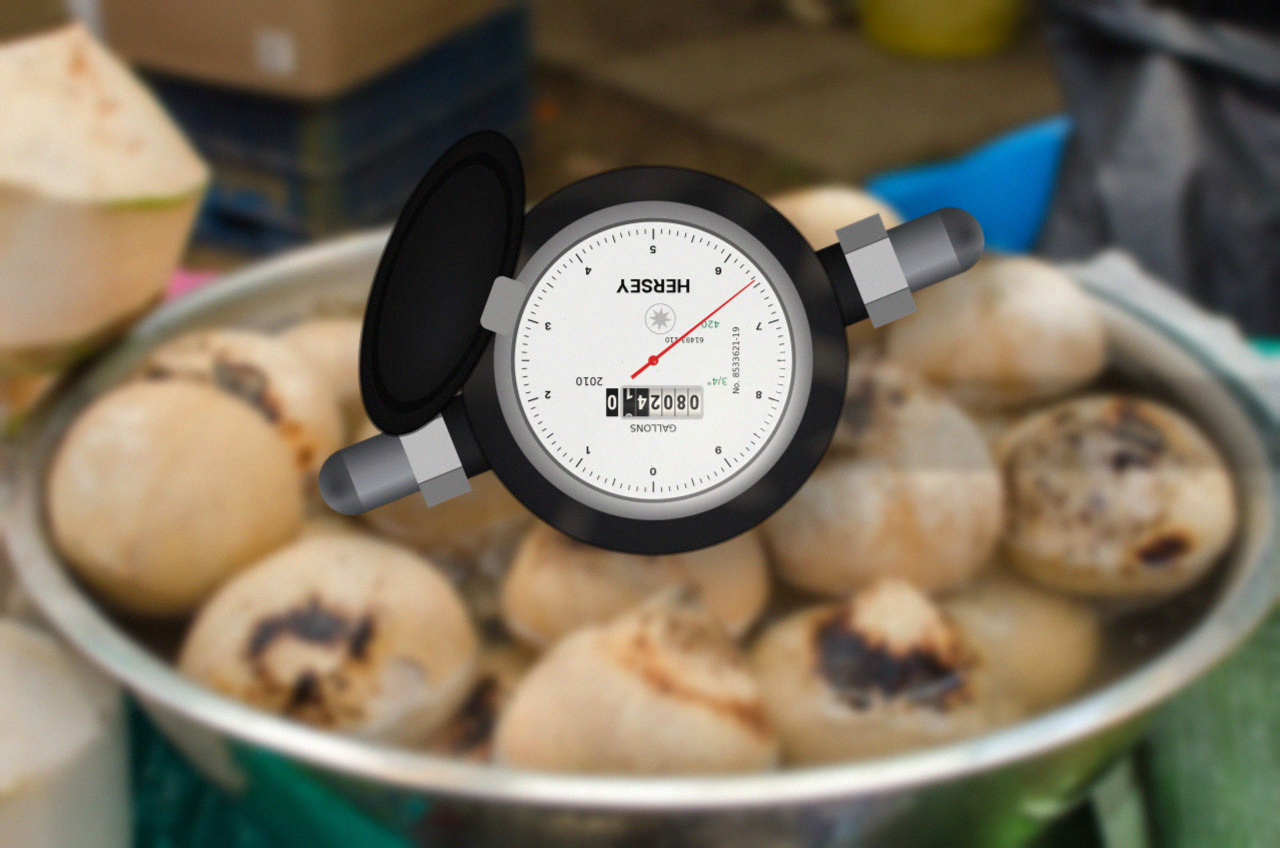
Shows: 802406.4,gal
